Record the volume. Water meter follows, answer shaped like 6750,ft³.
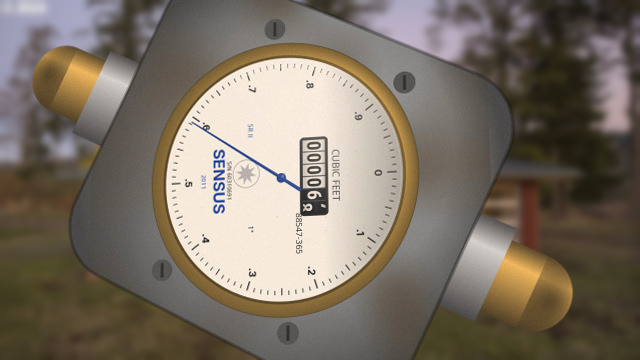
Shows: 67.59,ft³
